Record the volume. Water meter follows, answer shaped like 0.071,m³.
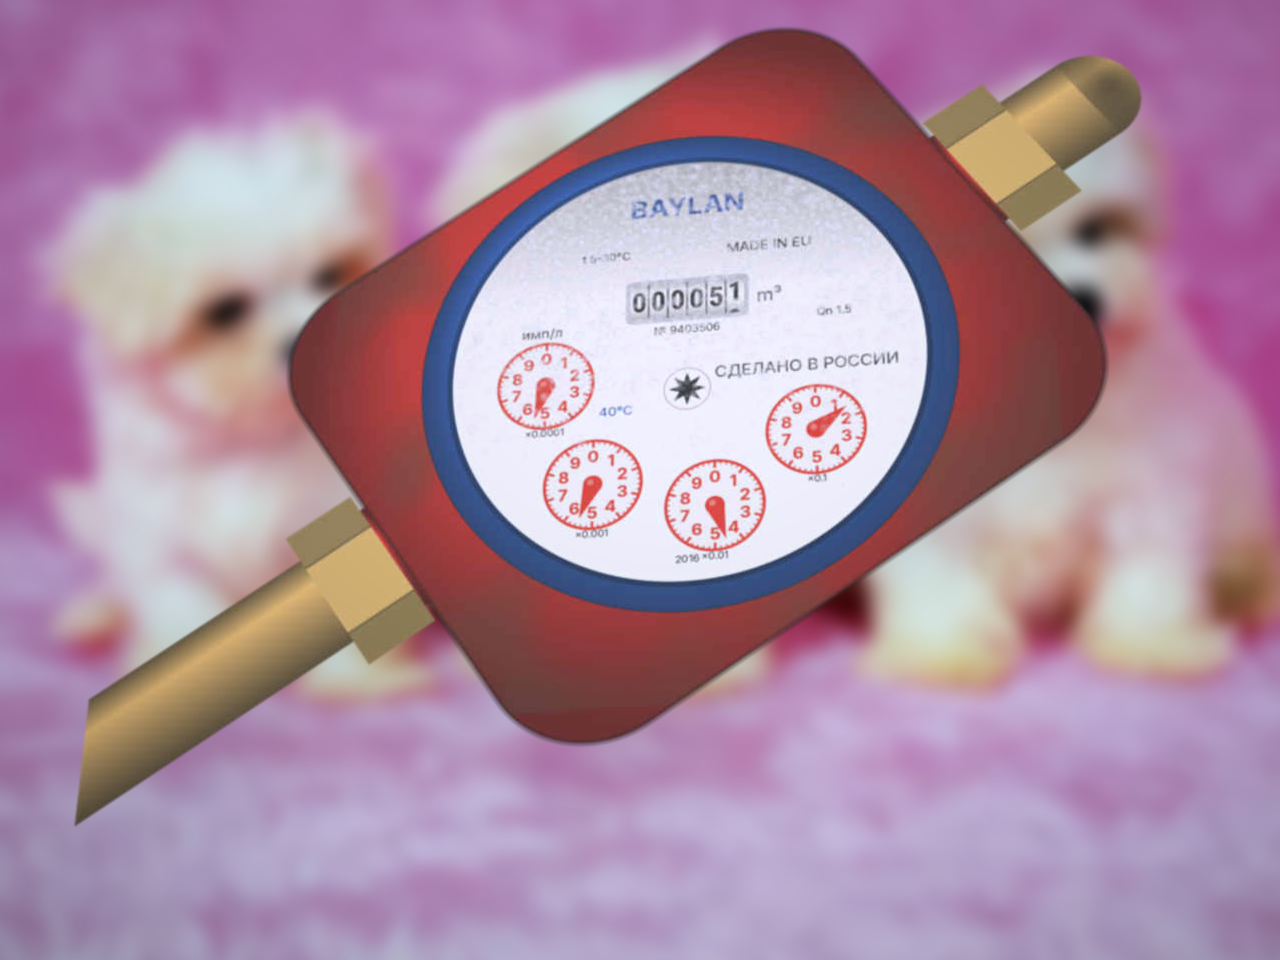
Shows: 51.1455,m³
